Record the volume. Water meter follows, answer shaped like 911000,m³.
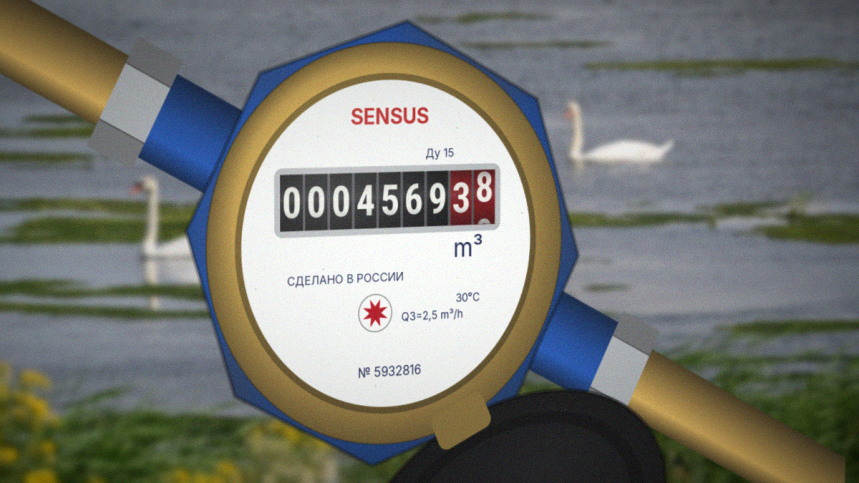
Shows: 4569.38,m³
